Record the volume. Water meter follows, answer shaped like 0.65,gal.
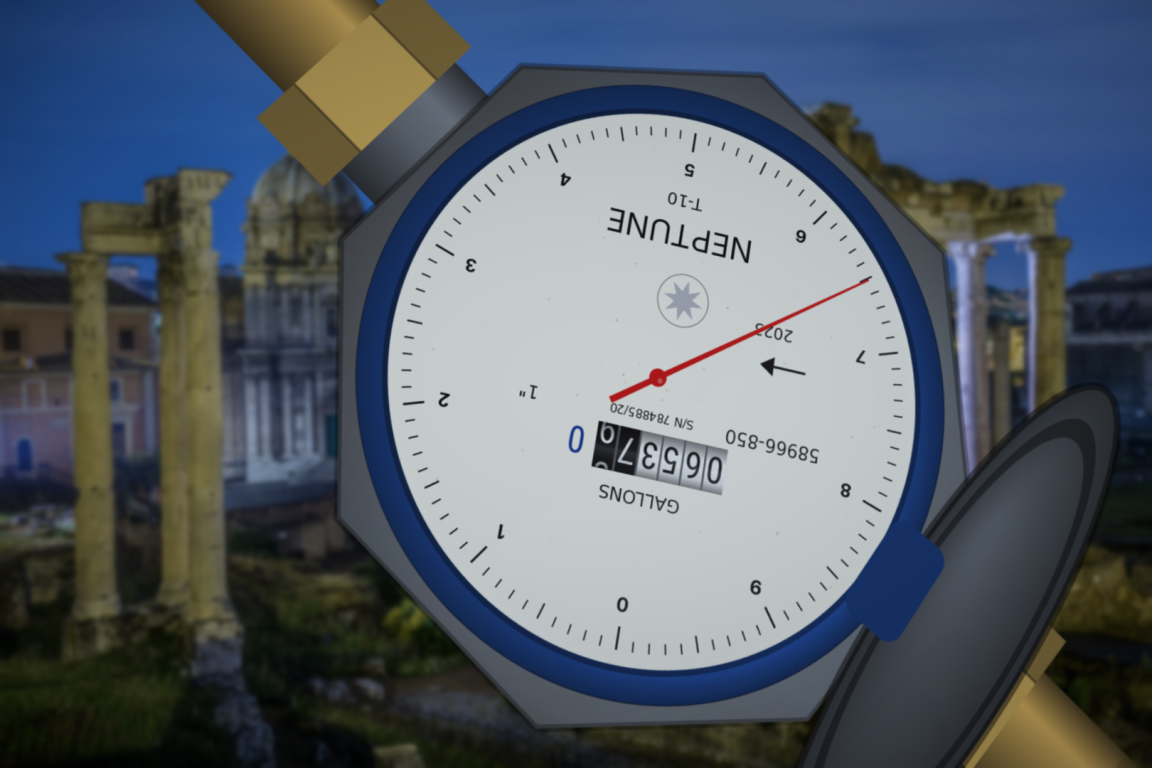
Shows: 653786.5,gal
